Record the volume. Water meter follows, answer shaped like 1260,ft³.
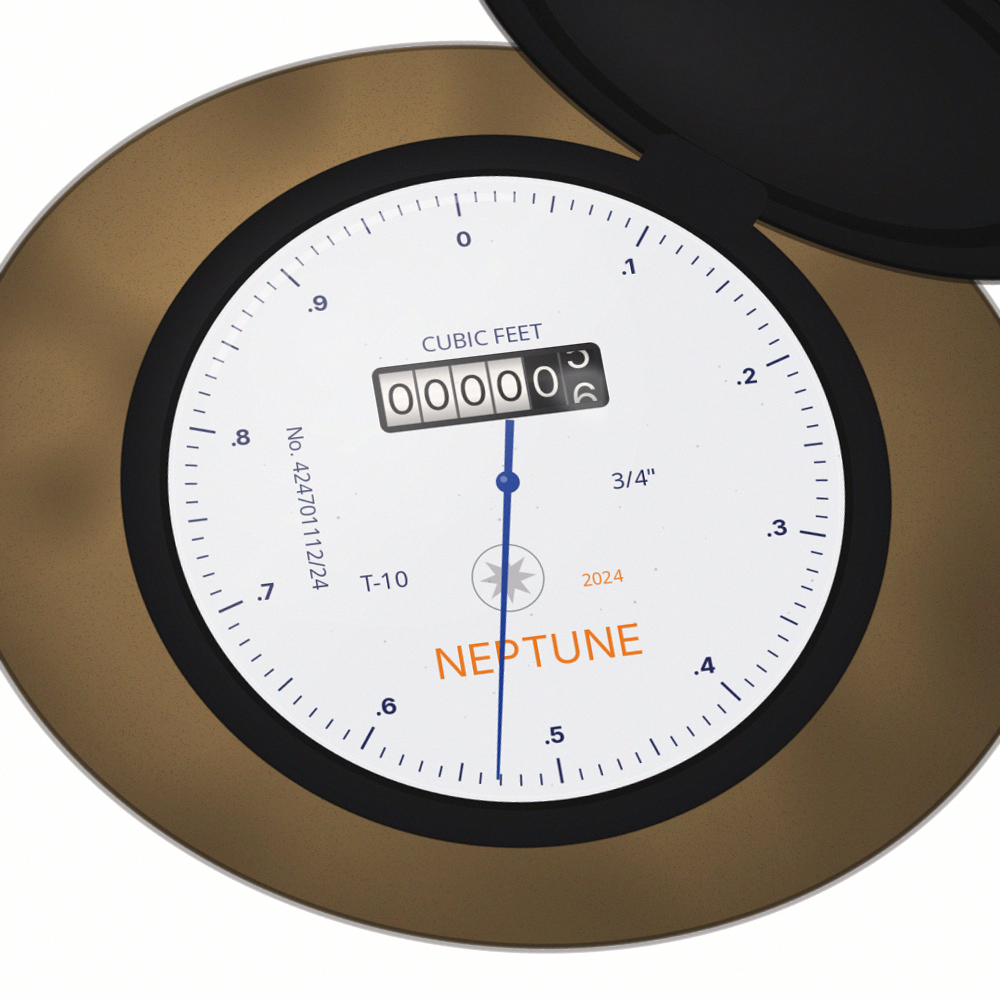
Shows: 5.53,ft³
